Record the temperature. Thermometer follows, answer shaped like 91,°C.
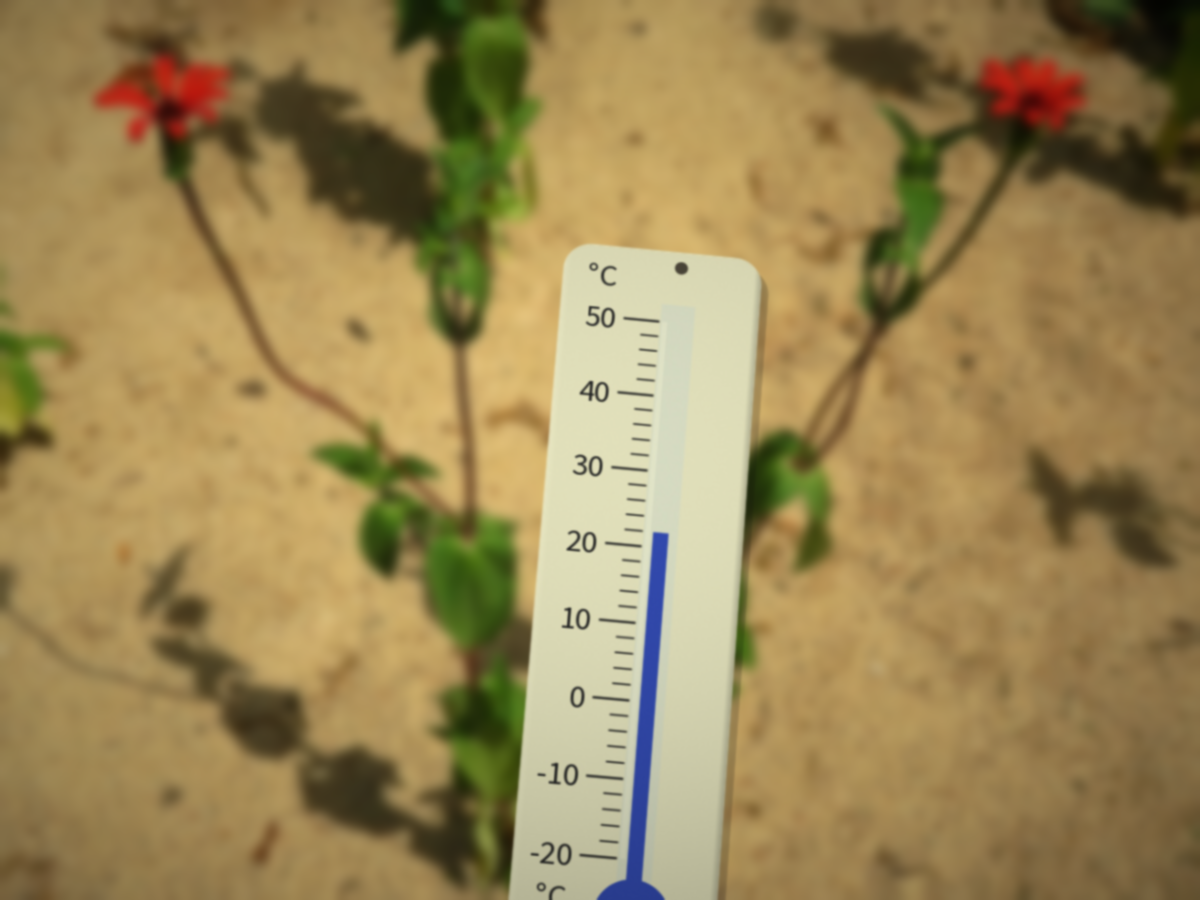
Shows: 22,°C
